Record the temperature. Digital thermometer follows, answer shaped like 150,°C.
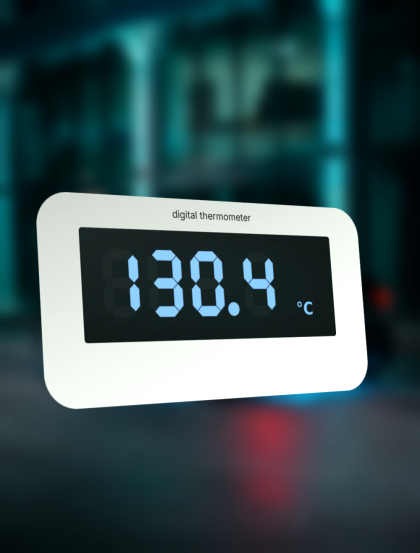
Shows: 130.4,°C
